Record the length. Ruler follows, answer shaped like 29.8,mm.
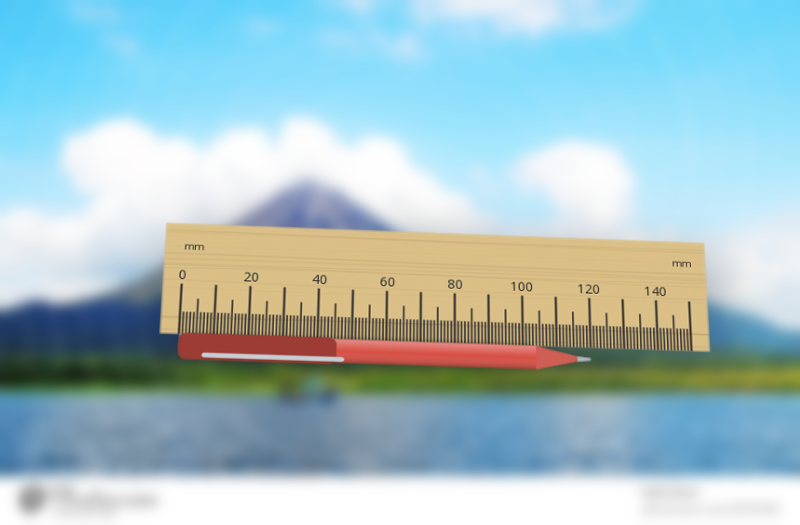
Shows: 120,mm
